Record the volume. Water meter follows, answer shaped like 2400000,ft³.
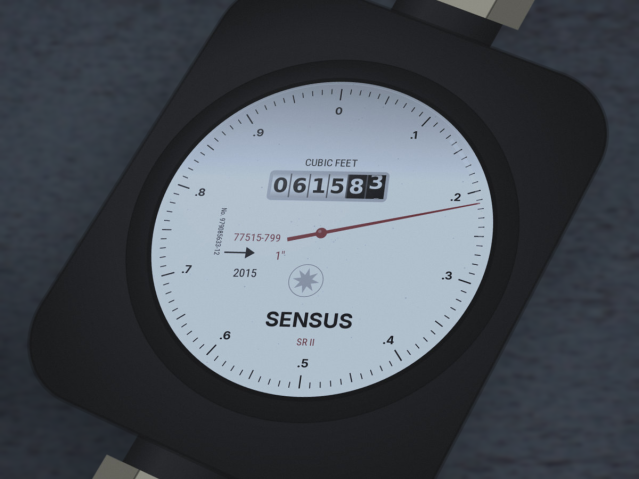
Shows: 61583.21,ft³
